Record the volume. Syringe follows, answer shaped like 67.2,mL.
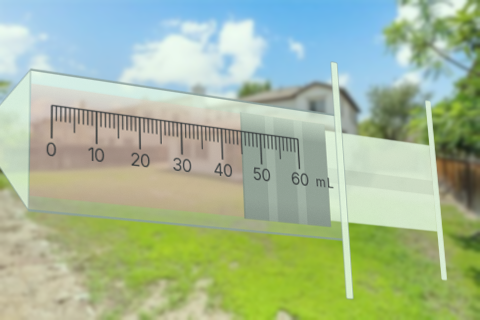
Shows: 45,mL
